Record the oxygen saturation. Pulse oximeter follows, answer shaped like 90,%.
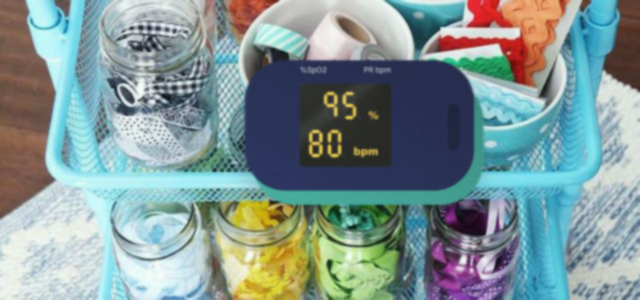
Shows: 95,%
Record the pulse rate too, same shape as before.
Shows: 80,bpm
